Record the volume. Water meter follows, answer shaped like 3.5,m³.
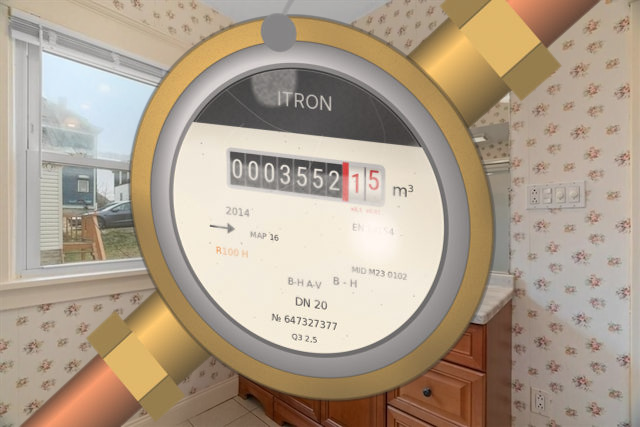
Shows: 3552.15,m³
